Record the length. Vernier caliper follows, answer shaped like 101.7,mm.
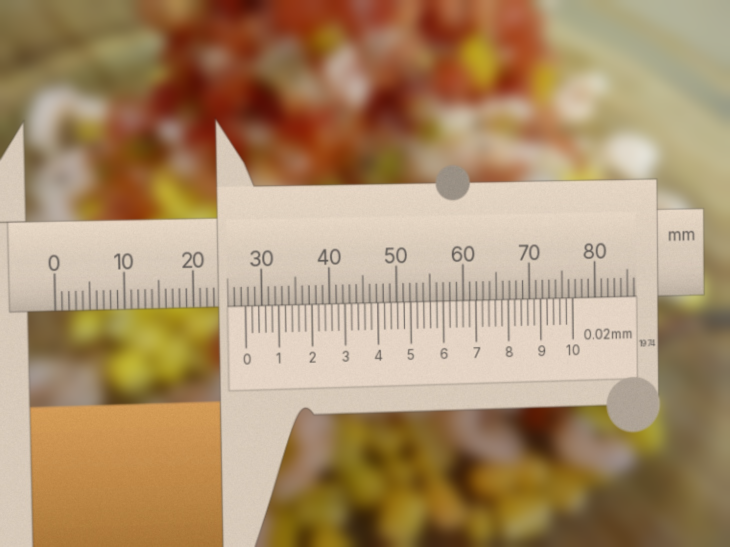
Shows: 27.6,mm
